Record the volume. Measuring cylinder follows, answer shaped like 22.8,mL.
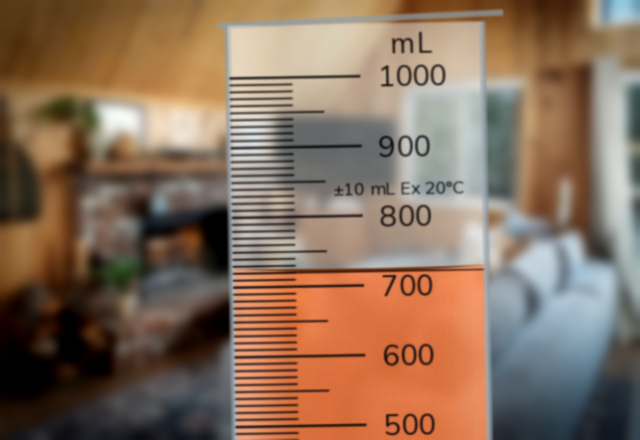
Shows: 720,mL
